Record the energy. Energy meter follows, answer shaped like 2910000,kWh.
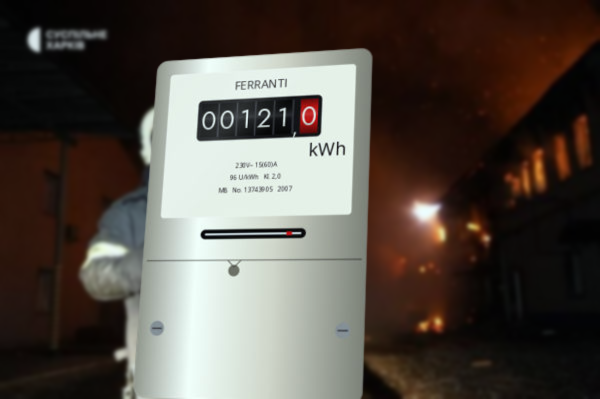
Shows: 121.0,kWh
